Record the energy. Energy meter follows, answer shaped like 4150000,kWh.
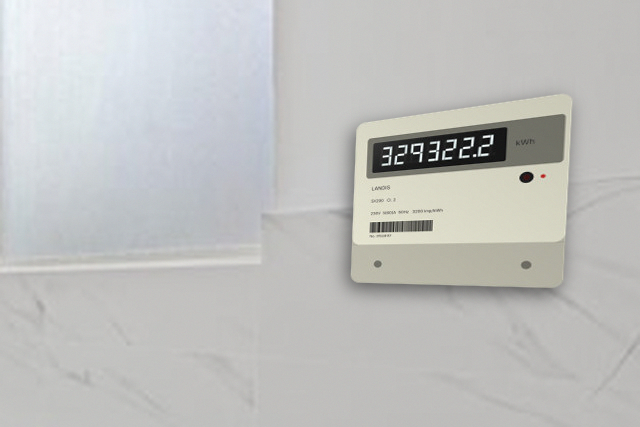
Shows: 329322.2,kWh
